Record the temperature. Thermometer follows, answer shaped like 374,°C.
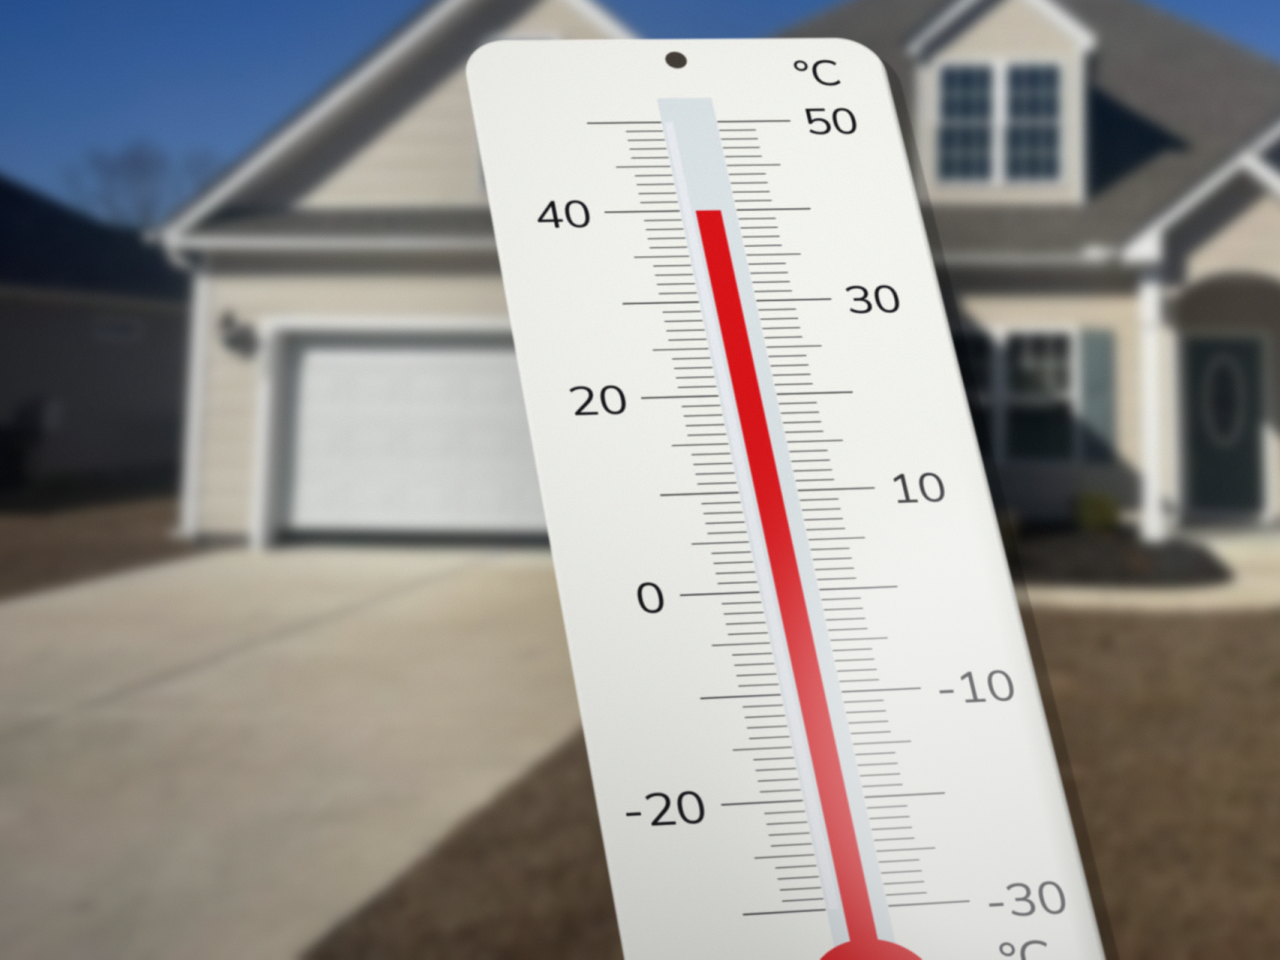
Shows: 40,°C
